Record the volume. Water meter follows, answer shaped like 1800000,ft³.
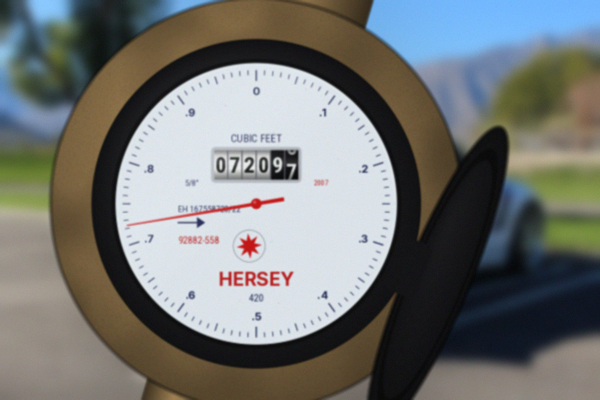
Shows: 72096.72,ft³
